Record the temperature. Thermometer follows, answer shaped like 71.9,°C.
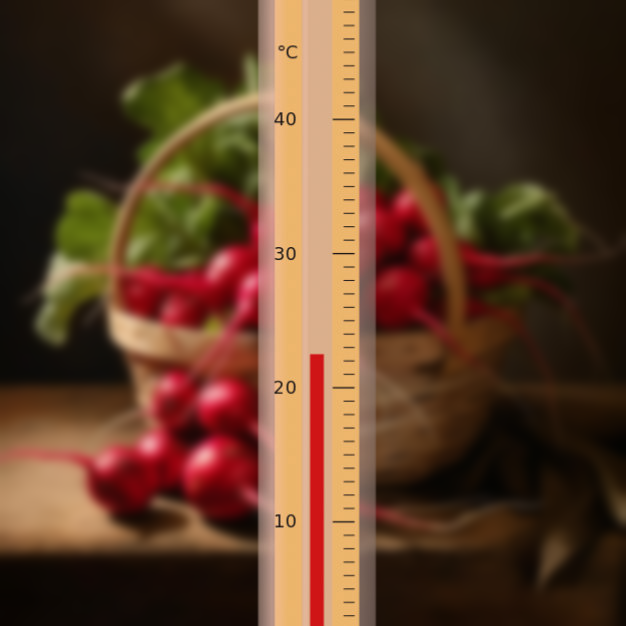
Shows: 22.5,°C
